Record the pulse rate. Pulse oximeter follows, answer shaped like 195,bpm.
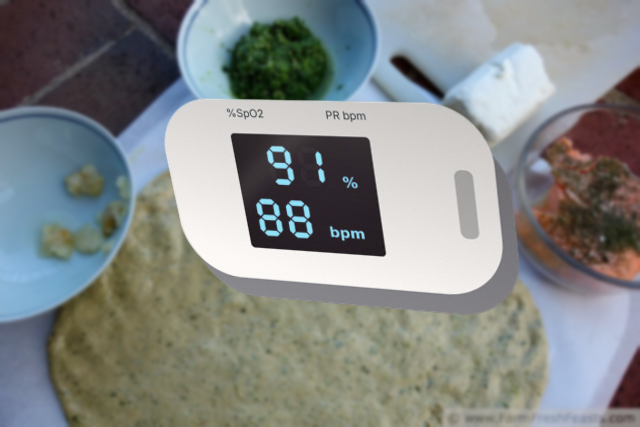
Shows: 88,bpm
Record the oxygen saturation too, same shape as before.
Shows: 91,%
